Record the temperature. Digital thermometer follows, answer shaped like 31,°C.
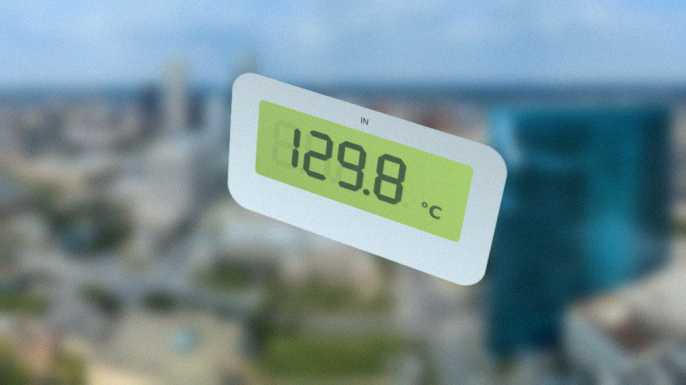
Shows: 129.8,°C
